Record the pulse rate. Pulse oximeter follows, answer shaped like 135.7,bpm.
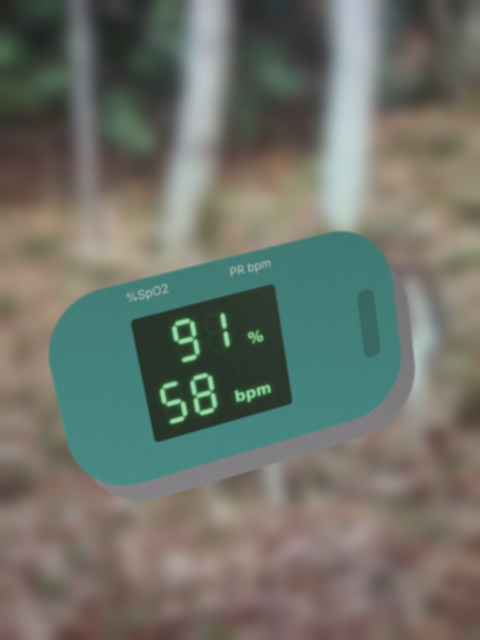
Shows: 58,bpm
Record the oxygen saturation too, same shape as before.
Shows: 91,%
